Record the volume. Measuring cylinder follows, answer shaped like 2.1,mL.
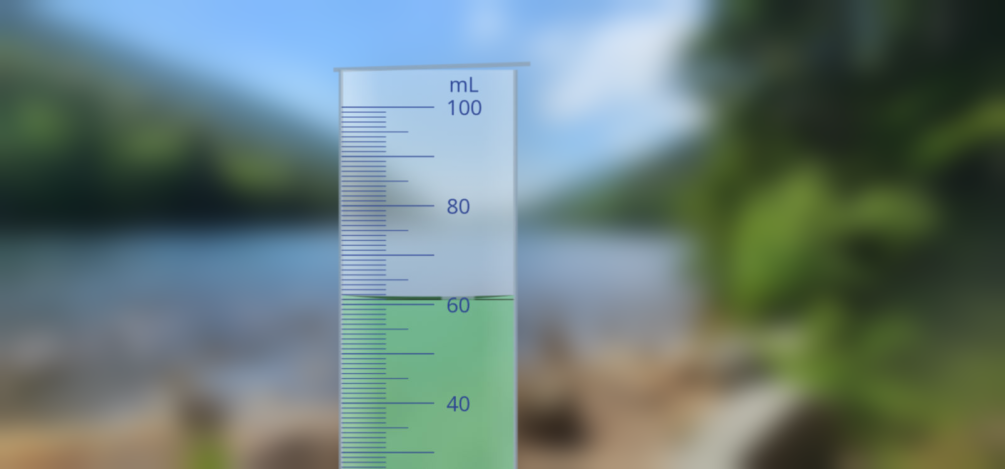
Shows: 61,mL
